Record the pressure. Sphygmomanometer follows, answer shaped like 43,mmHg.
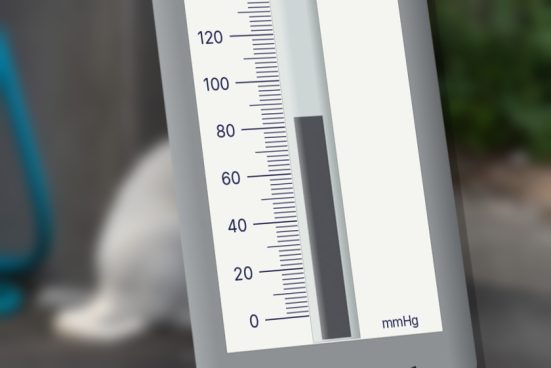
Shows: 84,mmHg
